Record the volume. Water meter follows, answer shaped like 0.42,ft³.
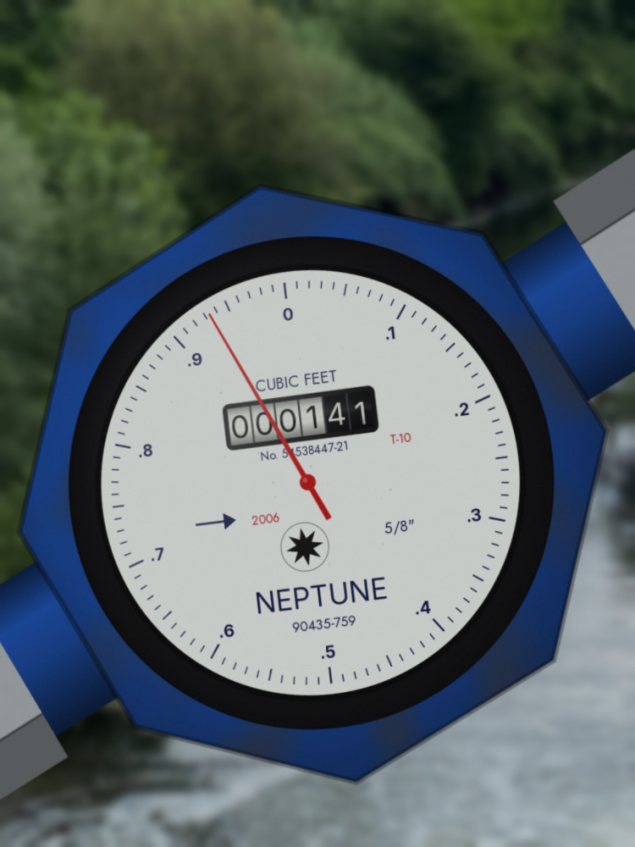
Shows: 140.93,ft³
